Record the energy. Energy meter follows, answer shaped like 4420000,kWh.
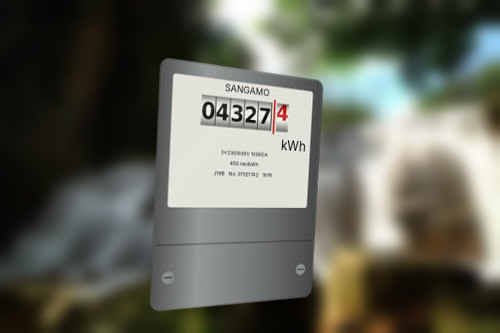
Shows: 4327.4,kWh
